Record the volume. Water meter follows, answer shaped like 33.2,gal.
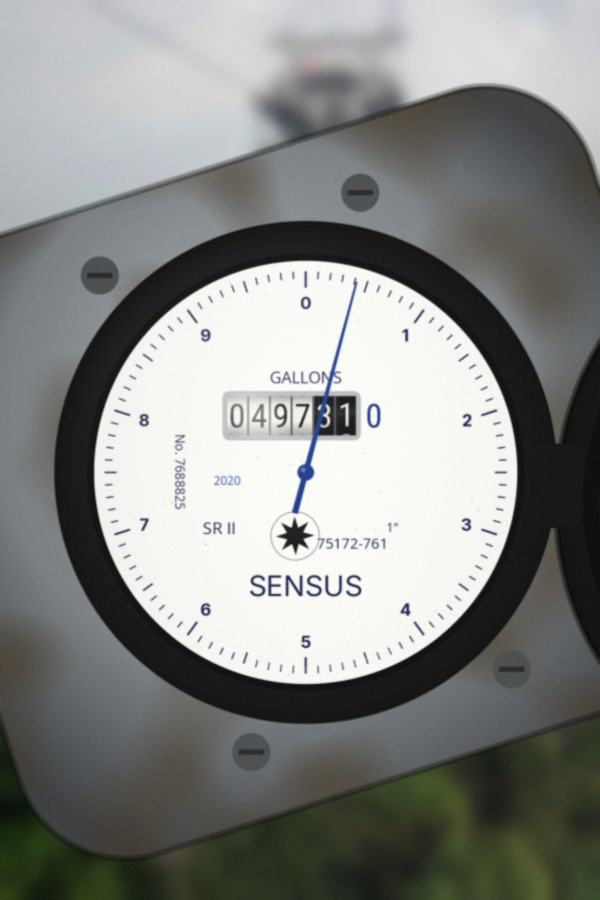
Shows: 497310.4,gal
